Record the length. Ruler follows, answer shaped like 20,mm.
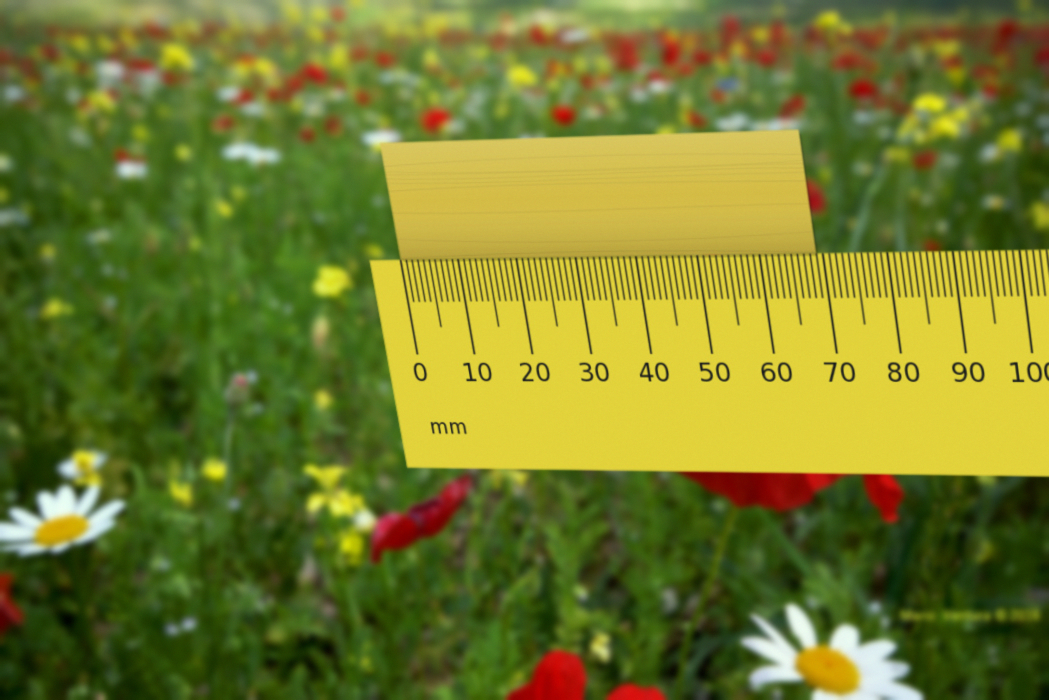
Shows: 69,mm
